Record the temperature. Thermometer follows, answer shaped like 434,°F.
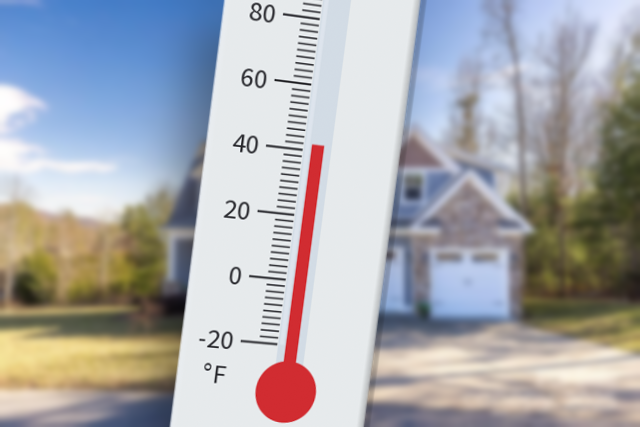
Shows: 42,°F
